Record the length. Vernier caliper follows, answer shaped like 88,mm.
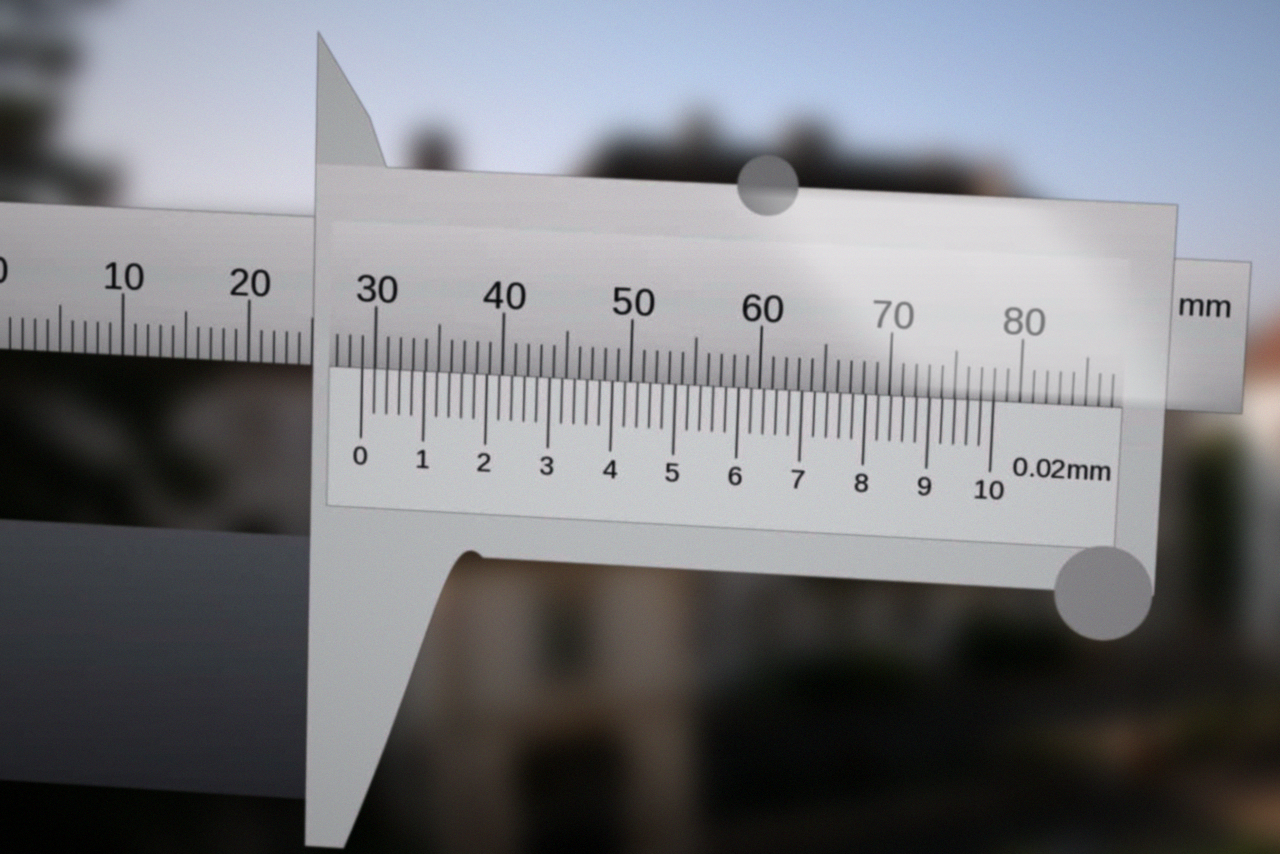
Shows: 29.0,mm
